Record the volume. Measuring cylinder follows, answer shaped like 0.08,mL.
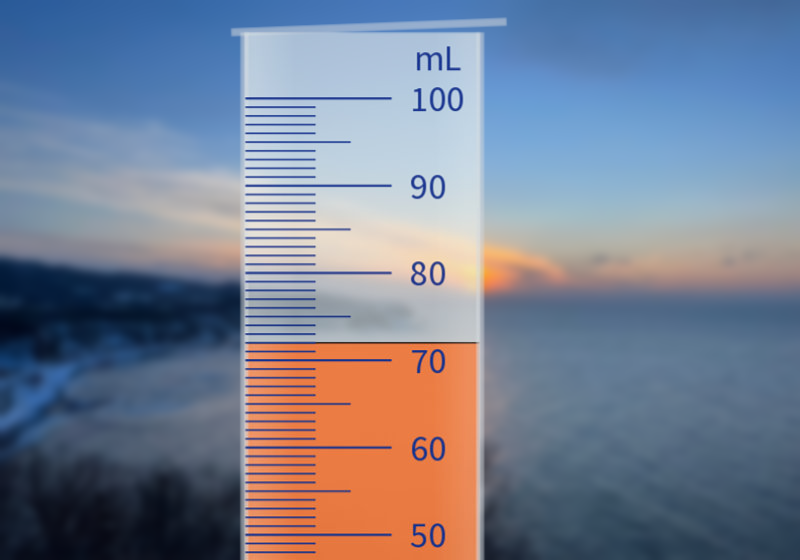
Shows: 72,mL
